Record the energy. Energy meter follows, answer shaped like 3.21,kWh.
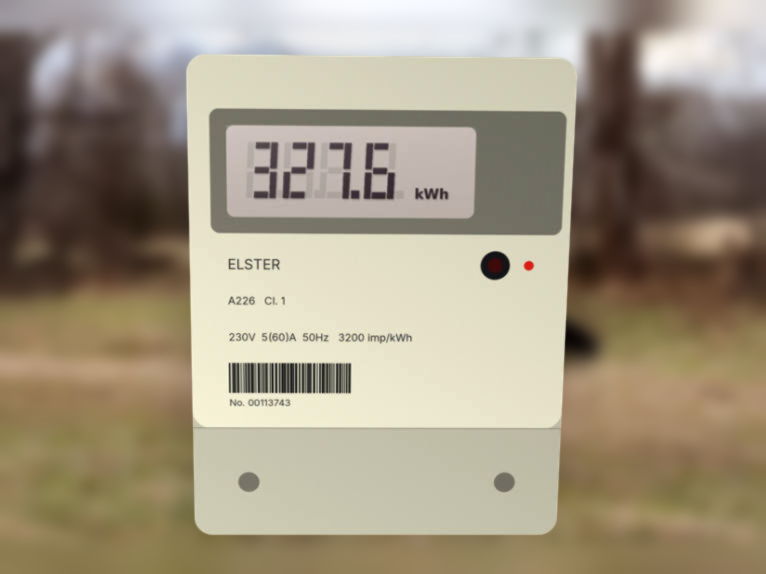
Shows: 327.6,kWh
